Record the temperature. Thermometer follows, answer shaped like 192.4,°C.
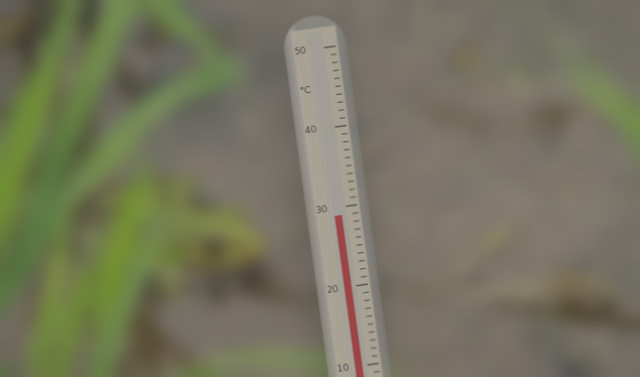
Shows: 29,°C
